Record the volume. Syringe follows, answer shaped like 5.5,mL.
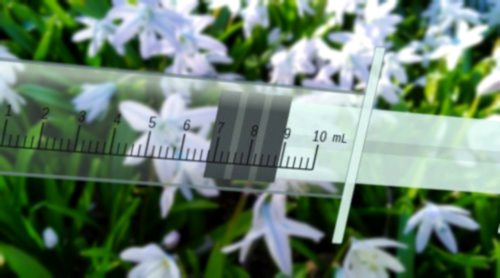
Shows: 6.8,mL
